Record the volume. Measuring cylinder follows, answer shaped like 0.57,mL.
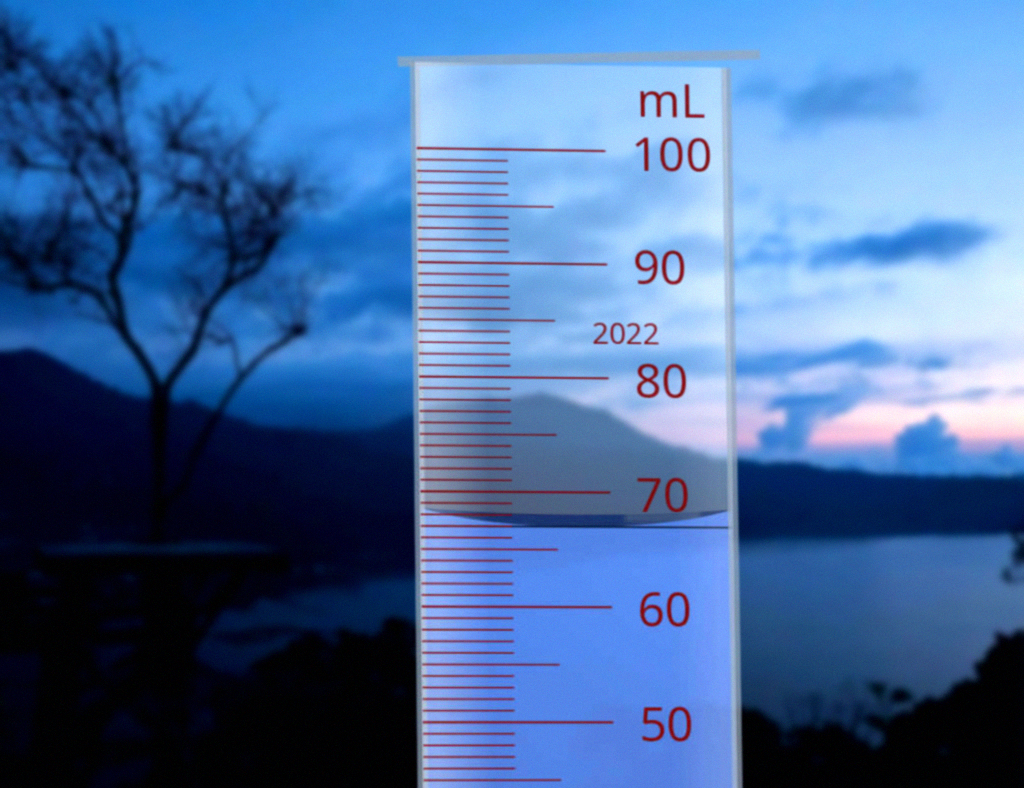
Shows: 67,mL
